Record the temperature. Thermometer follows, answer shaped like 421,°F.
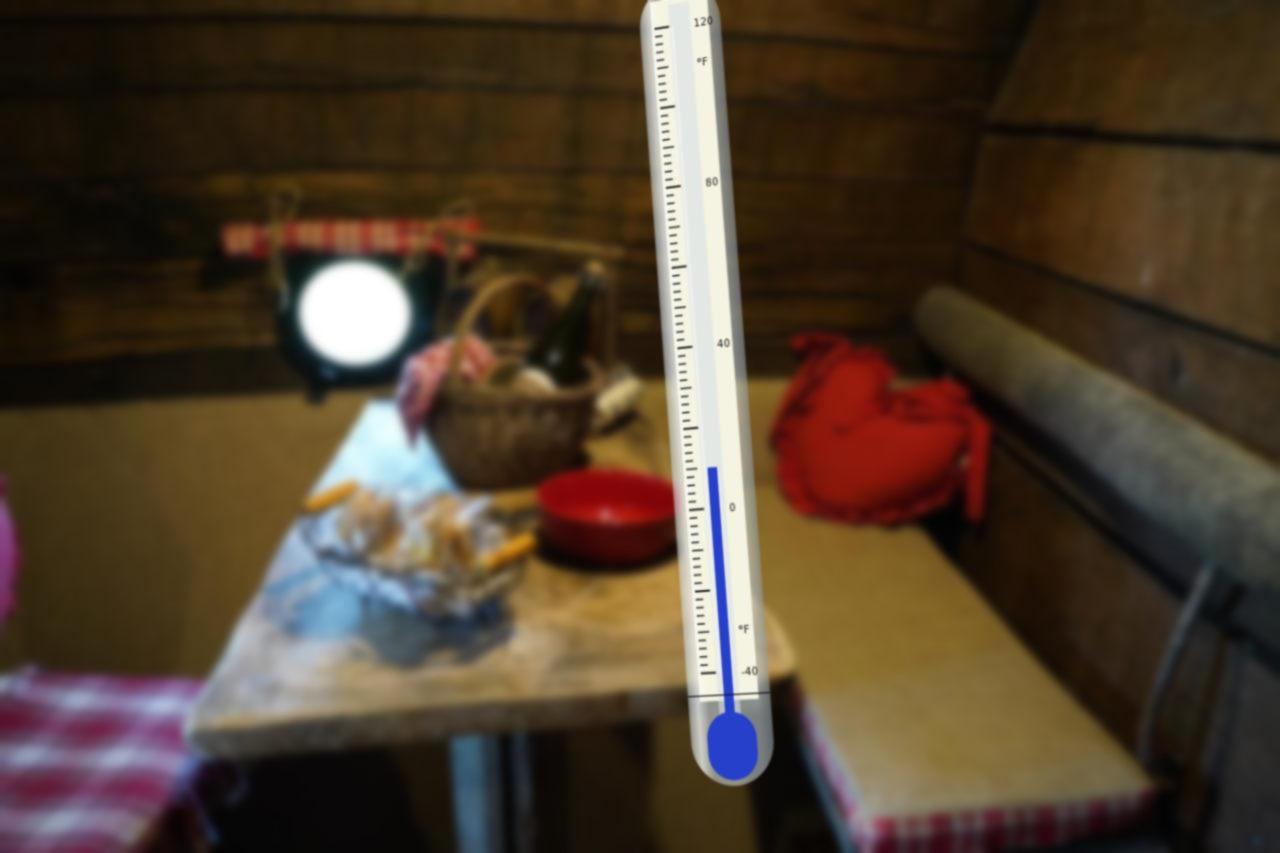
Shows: 10,°F
